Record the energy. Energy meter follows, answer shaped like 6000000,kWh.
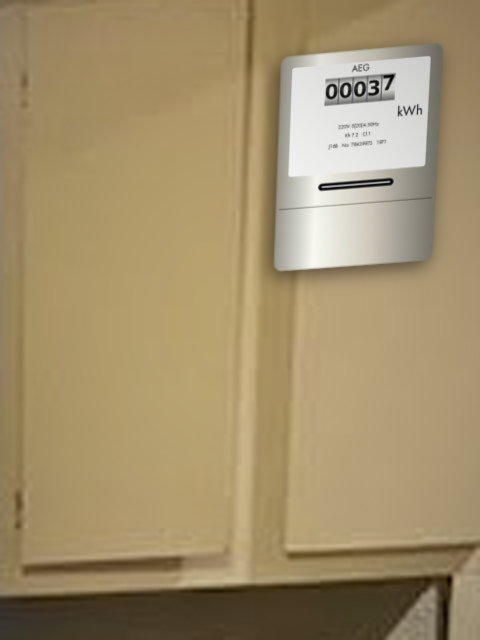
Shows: 37,kWh
